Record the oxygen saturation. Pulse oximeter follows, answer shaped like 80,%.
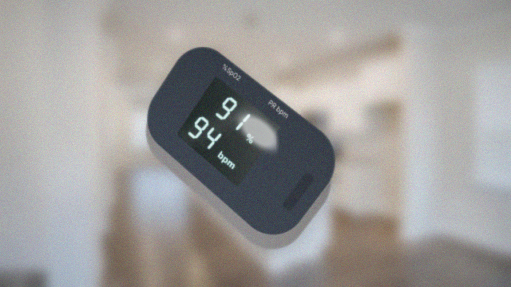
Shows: 91,%
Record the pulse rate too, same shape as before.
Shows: 94,bpm
